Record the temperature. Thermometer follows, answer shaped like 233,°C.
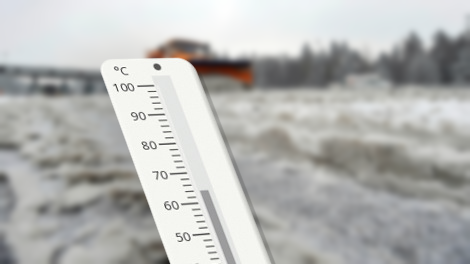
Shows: 64,°C
